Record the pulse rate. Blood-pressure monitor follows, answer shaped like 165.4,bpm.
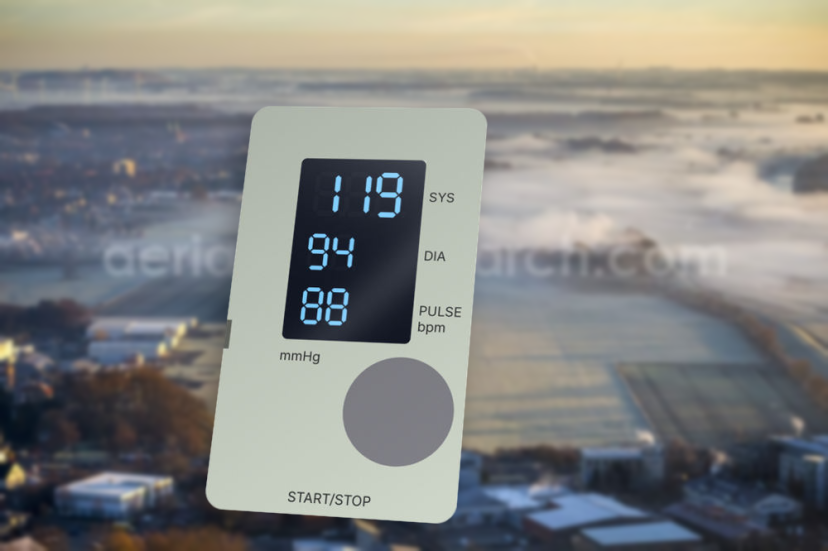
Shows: 88,bpm
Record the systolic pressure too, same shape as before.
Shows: 119,mmHg
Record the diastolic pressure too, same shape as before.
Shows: 94,mmHg
